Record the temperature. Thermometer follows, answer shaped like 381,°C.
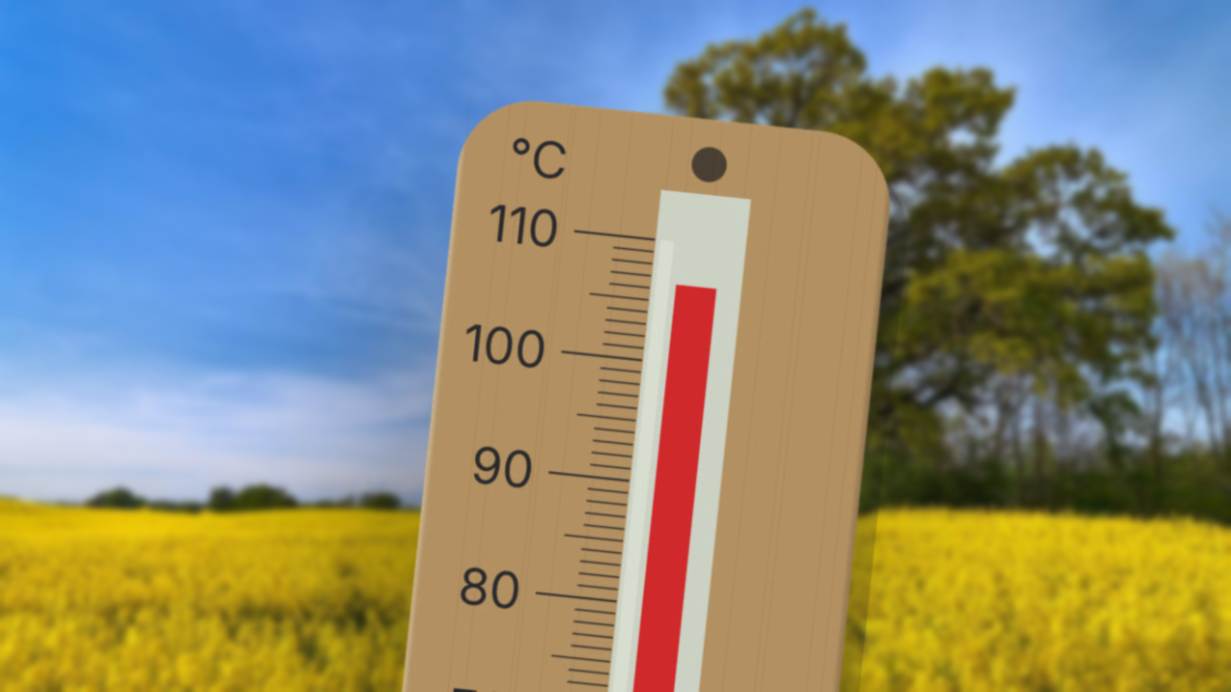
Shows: 106.5,°C
